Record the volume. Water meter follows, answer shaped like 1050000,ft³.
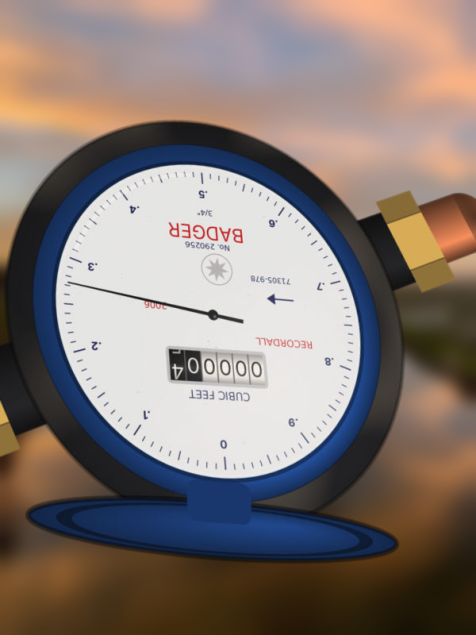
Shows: 4.27,ft³
